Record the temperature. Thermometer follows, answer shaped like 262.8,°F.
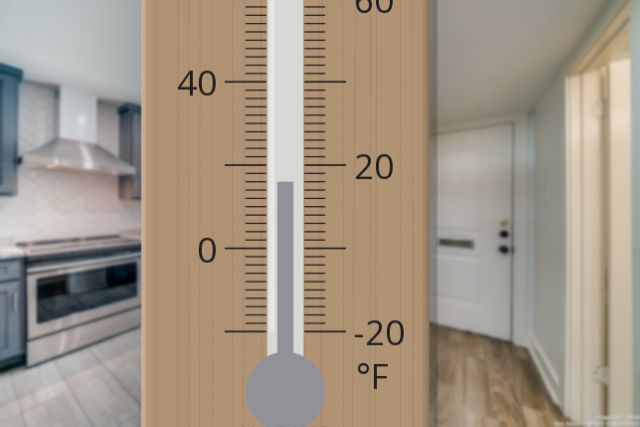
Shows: 16,°F
